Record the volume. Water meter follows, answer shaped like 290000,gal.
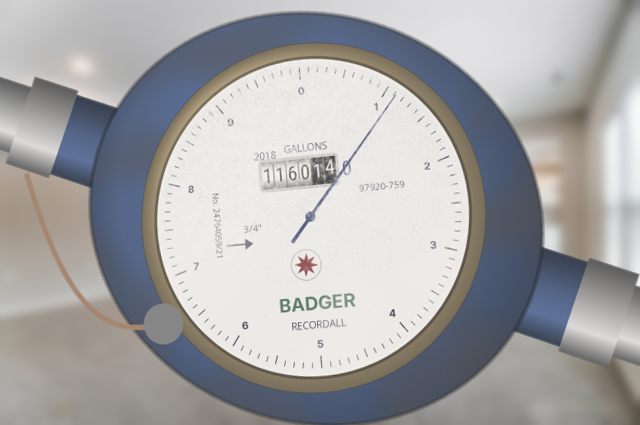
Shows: 1160141.1,gal
